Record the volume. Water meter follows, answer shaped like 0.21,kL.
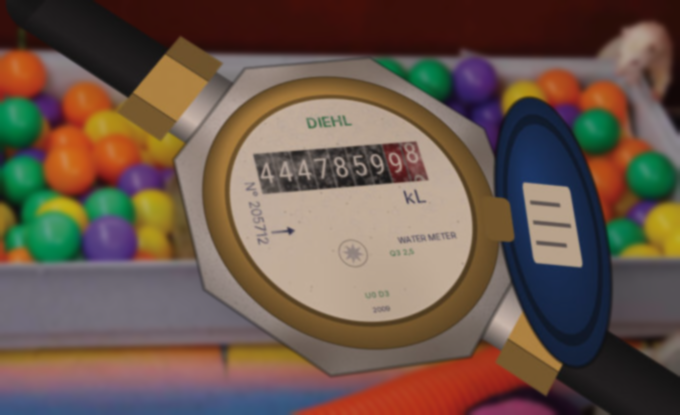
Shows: 4447859.98,kL
